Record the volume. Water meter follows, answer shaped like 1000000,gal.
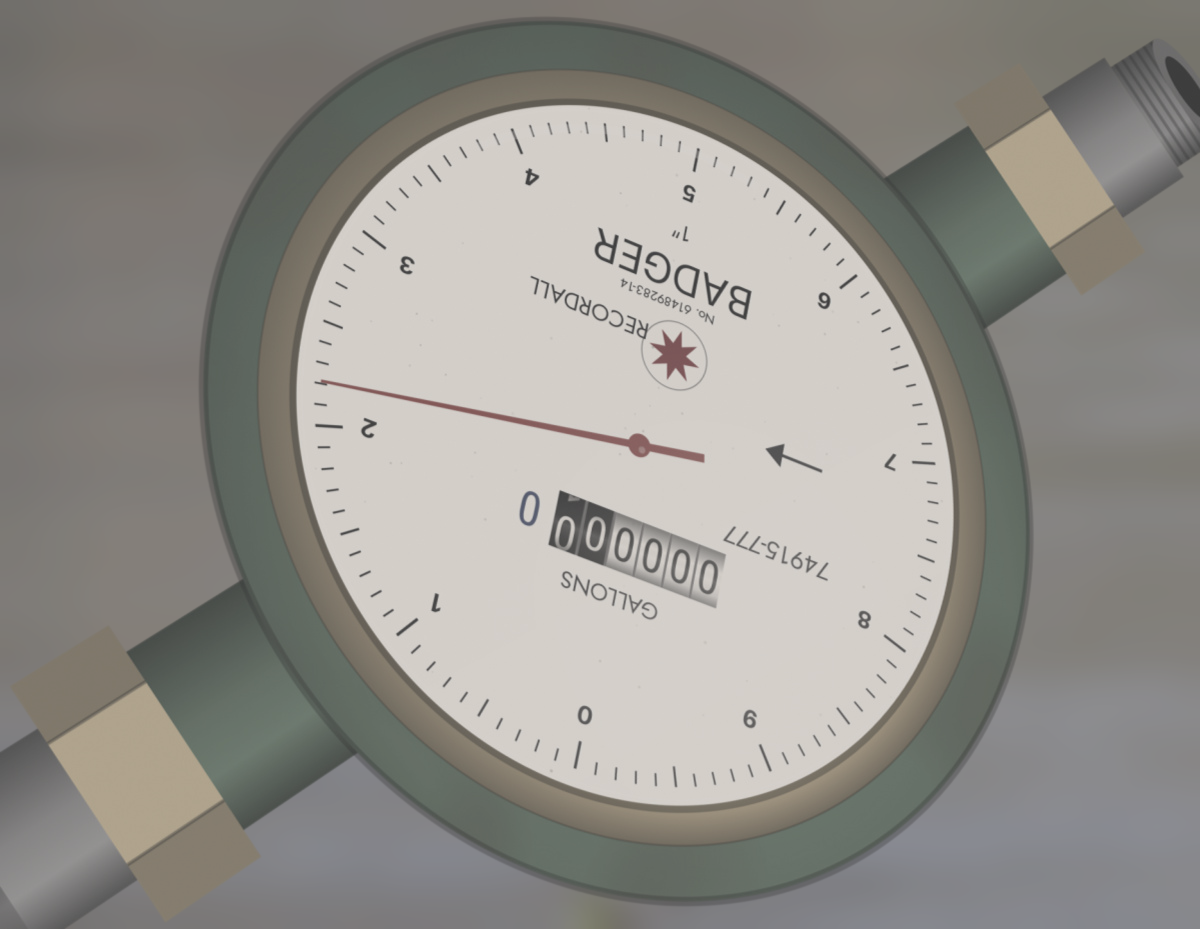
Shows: 2.2,gal
